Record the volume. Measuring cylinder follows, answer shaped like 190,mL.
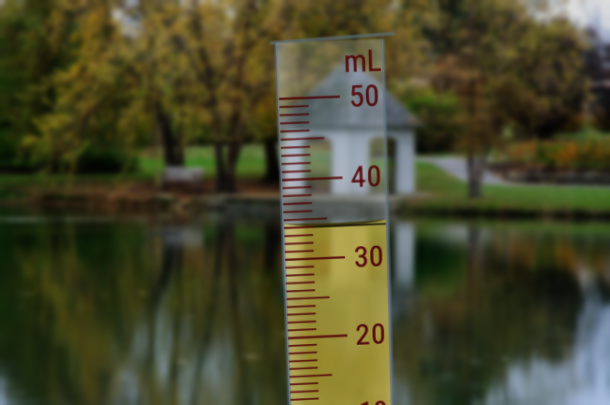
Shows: 34,mL
